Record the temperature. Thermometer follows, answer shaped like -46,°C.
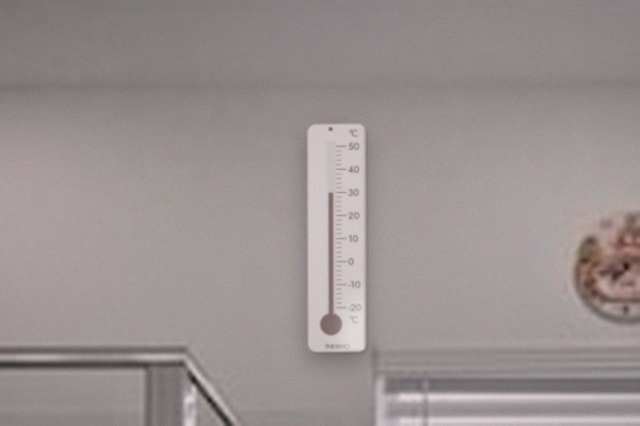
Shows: 30,°C
